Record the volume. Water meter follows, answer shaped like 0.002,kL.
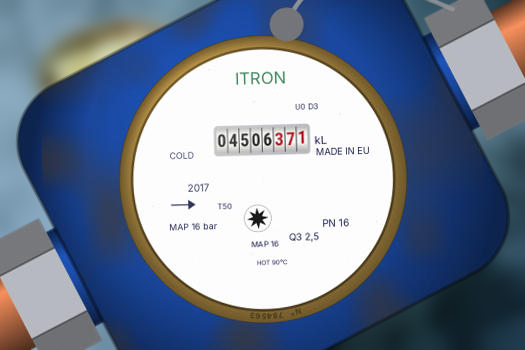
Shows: 4506.371,kL
